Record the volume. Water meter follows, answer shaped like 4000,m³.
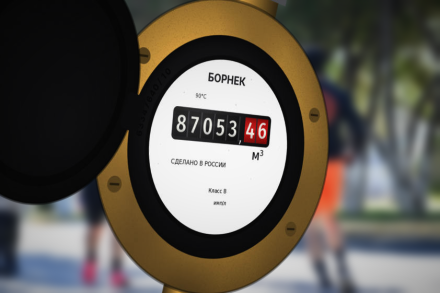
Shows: 87053.46,m³
